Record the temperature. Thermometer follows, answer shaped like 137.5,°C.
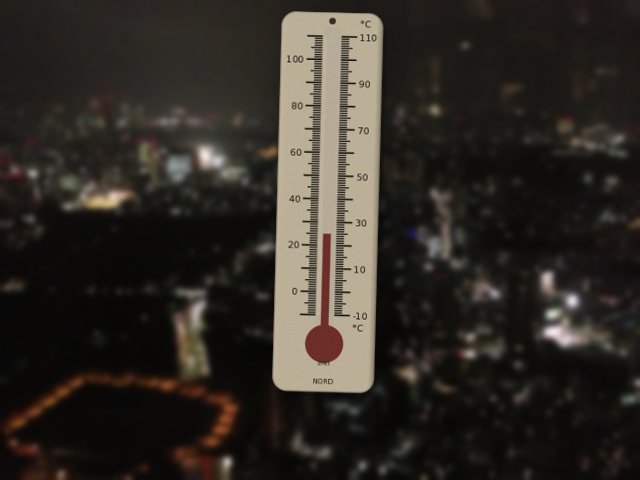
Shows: 25,°C
